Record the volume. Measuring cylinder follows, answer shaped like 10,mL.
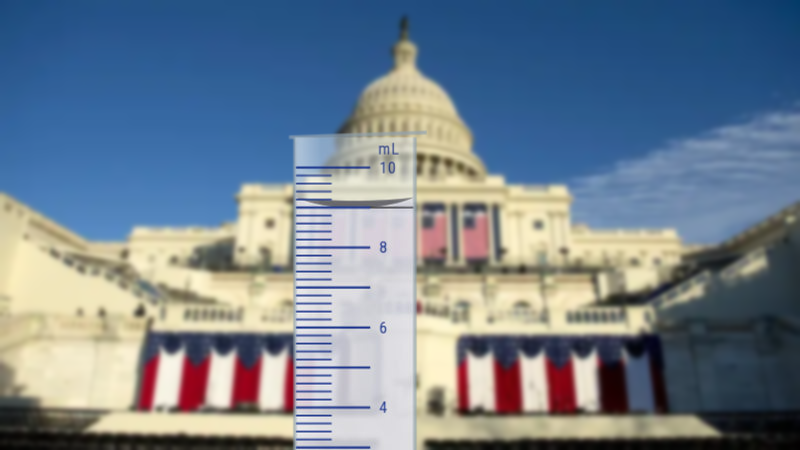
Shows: 9,mL
